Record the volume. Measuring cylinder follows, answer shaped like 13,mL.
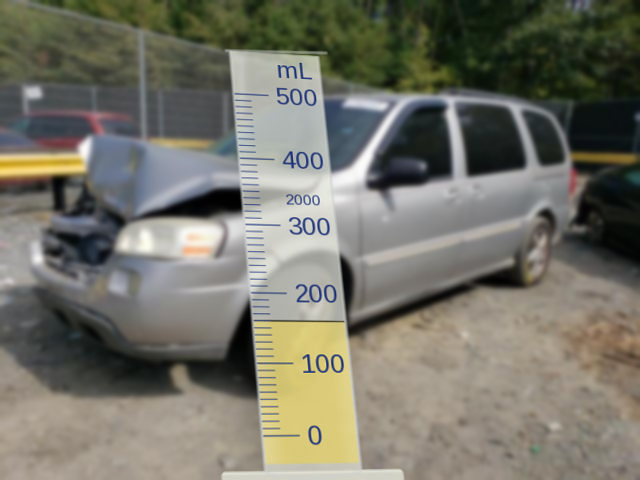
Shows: 160,mL
